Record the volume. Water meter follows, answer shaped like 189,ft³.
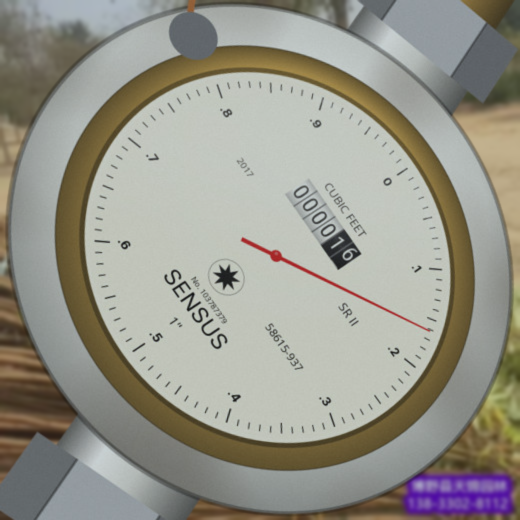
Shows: 16.16,ft³
